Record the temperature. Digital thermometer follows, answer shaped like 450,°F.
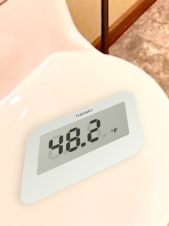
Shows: 48.2,°F
